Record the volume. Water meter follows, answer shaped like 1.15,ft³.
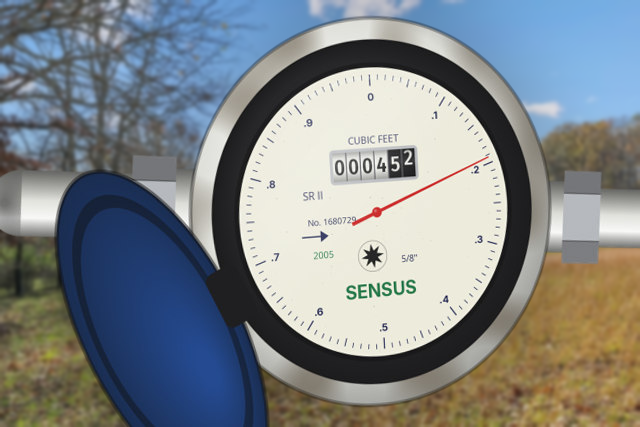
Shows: 452.19,ft³
